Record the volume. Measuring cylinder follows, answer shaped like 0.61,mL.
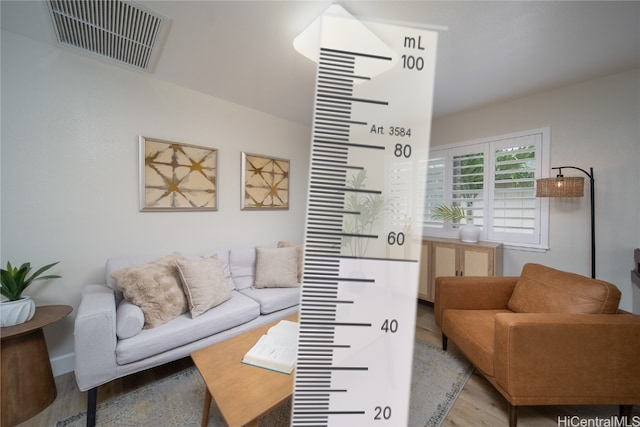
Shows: 55,mL
